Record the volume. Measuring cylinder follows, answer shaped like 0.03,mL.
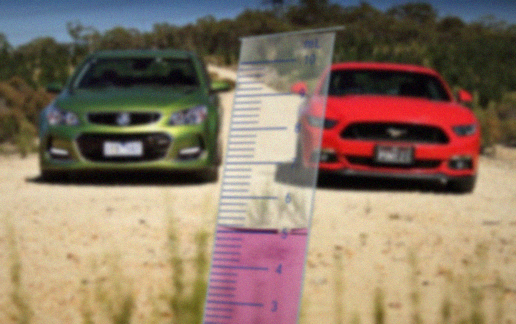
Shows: 5,mL
